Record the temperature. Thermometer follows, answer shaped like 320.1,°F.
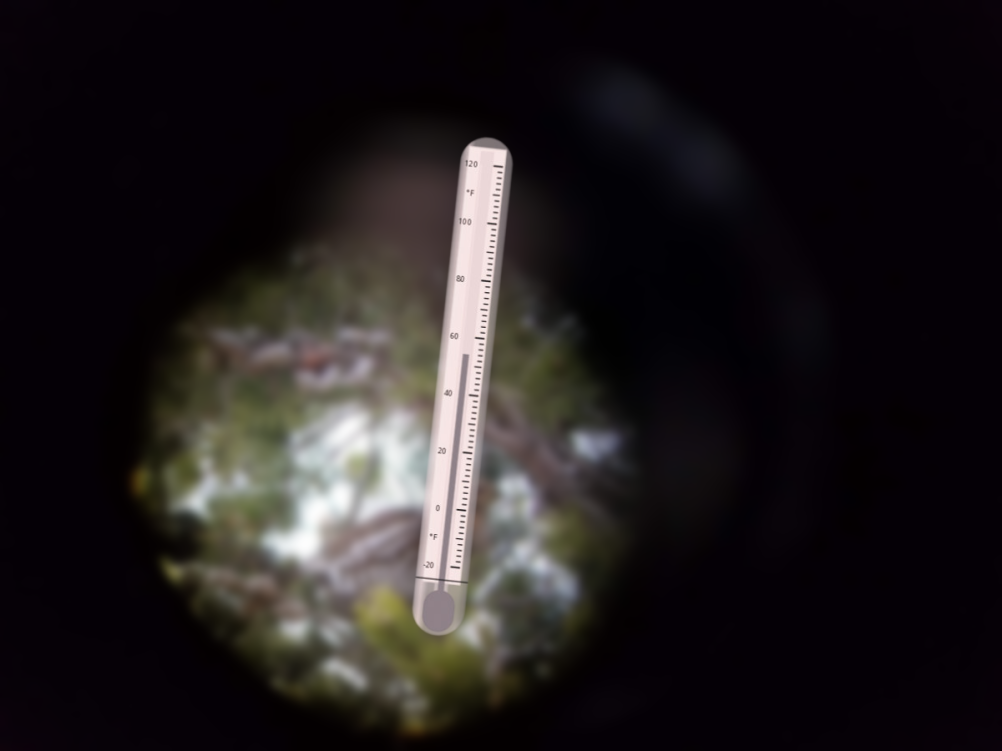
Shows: 54,°F
